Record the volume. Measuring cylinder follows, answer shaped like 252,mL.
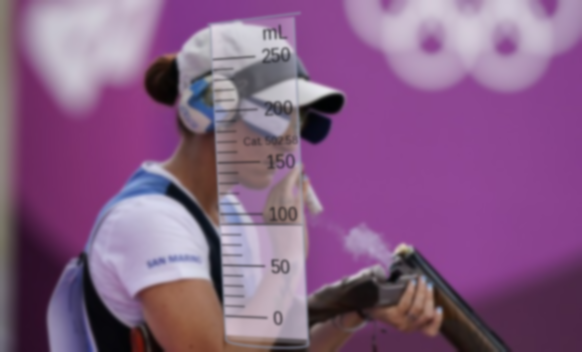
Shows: 90,mL
